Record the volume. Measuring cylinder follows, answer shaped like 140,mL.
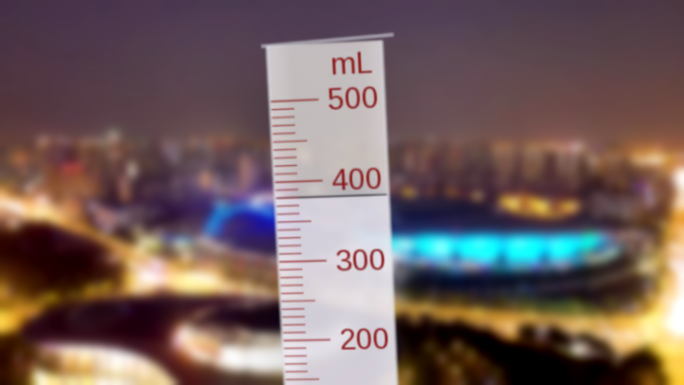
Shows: 380,mL
